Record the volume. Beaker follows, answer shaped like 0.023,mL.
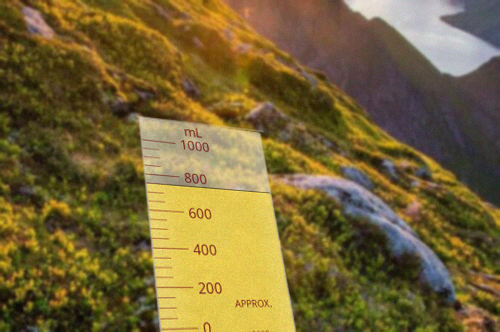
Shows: 750,mL
